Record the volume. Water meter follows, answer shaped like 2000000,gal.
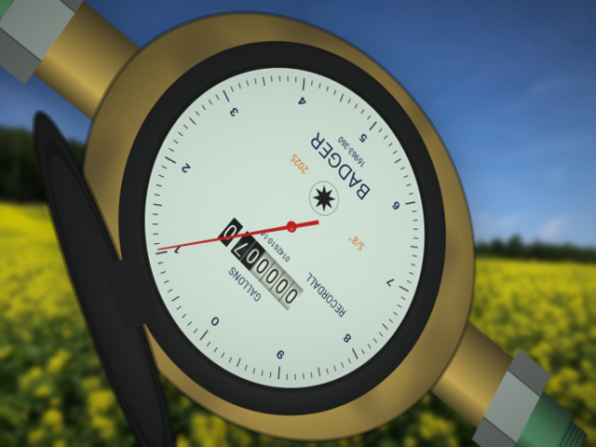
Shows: 71.0,gal
